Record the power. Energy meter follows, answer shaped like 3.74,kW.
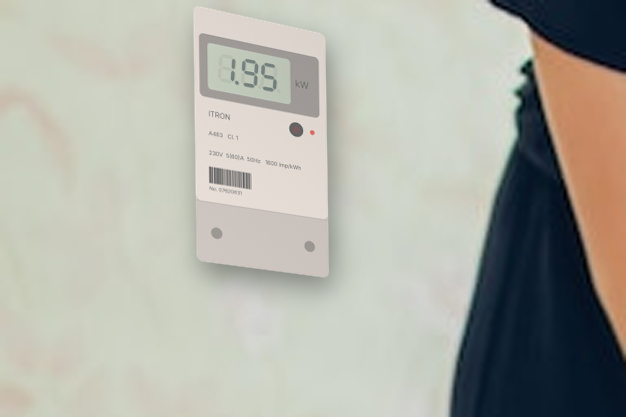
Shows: 1.95,kW
